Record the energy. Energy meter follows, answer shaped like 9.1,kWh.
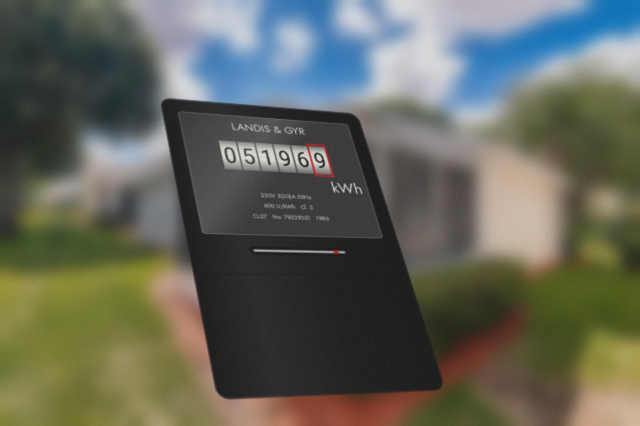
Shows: 5196.9,kWh
